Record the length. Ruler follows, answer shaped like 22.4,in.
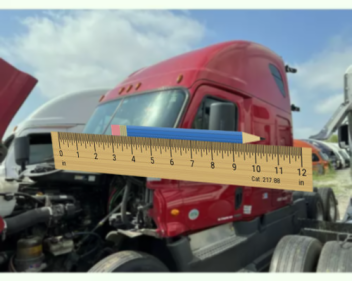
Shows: 7.5,in
